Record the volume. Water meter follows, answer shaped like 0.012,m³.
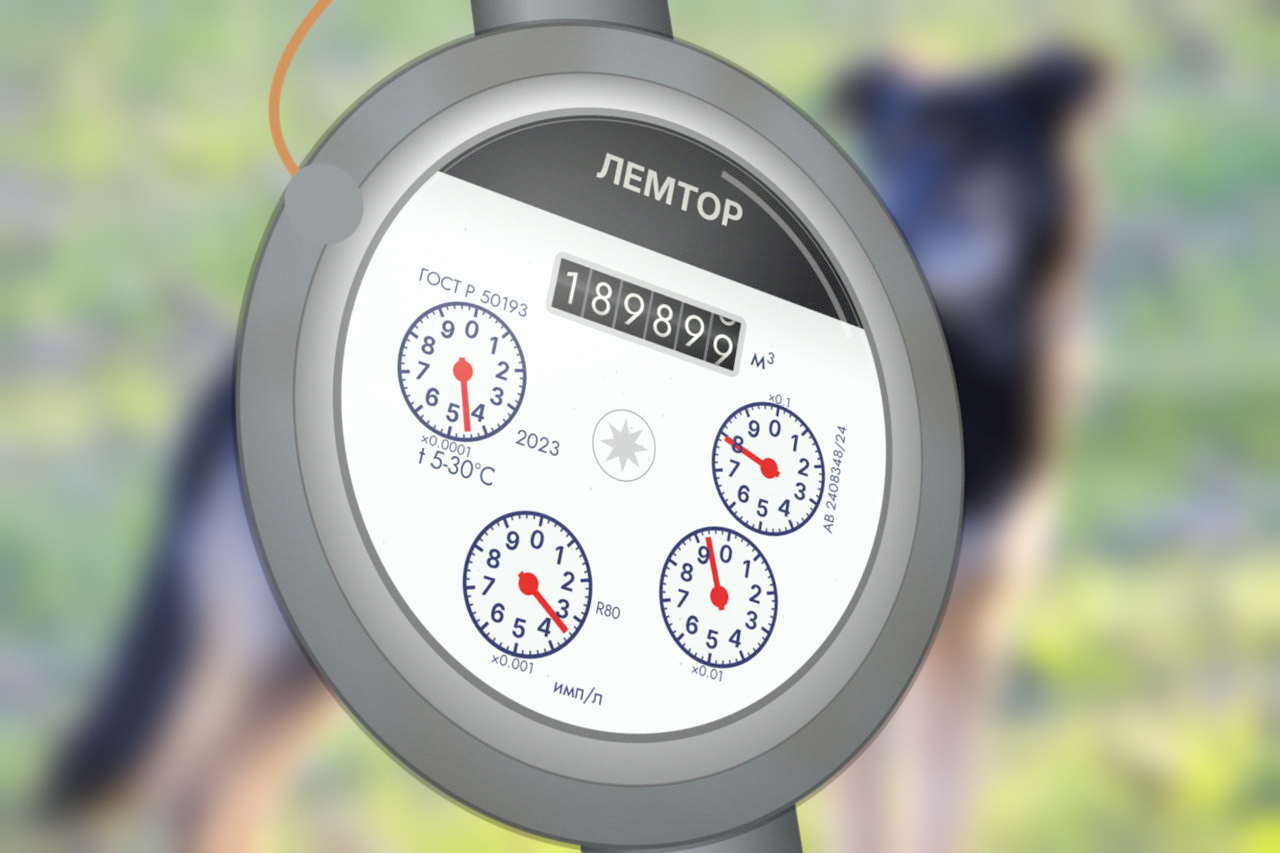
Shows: 189898.7934,m³
